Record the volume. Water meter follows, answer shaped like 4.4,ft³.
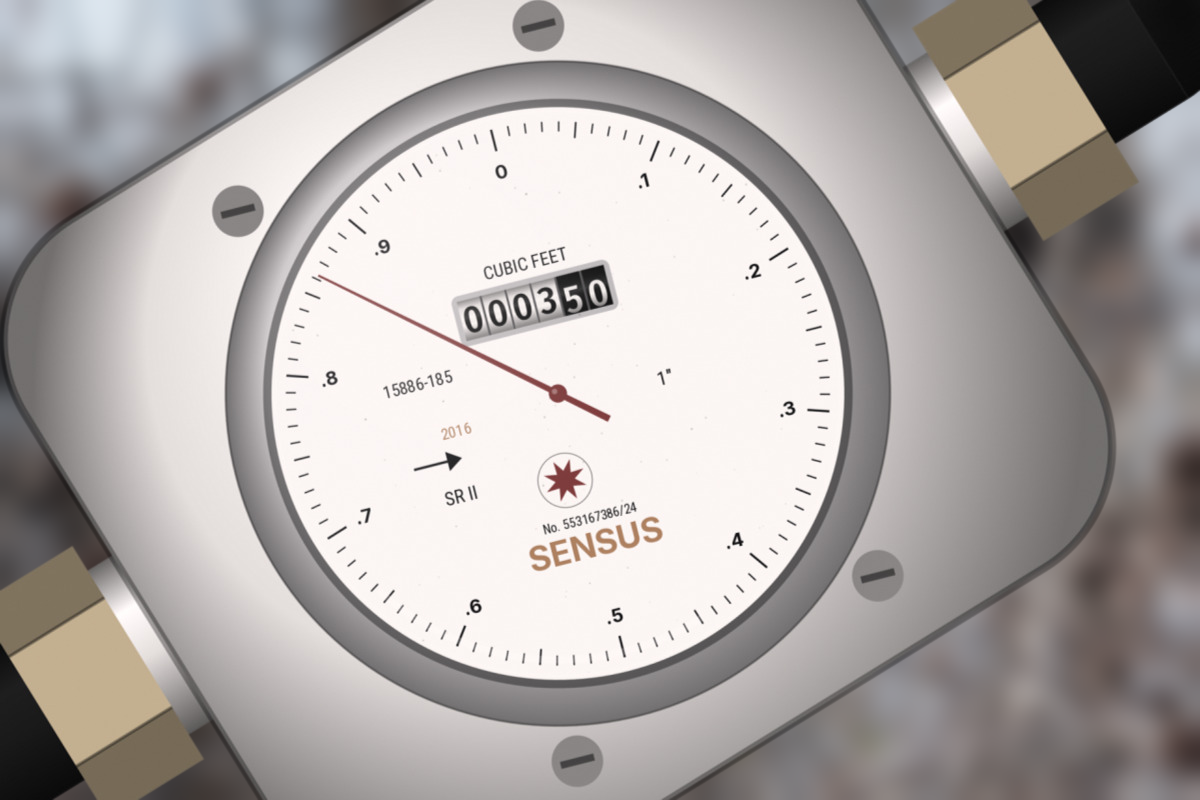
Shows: 349.86,ft³
